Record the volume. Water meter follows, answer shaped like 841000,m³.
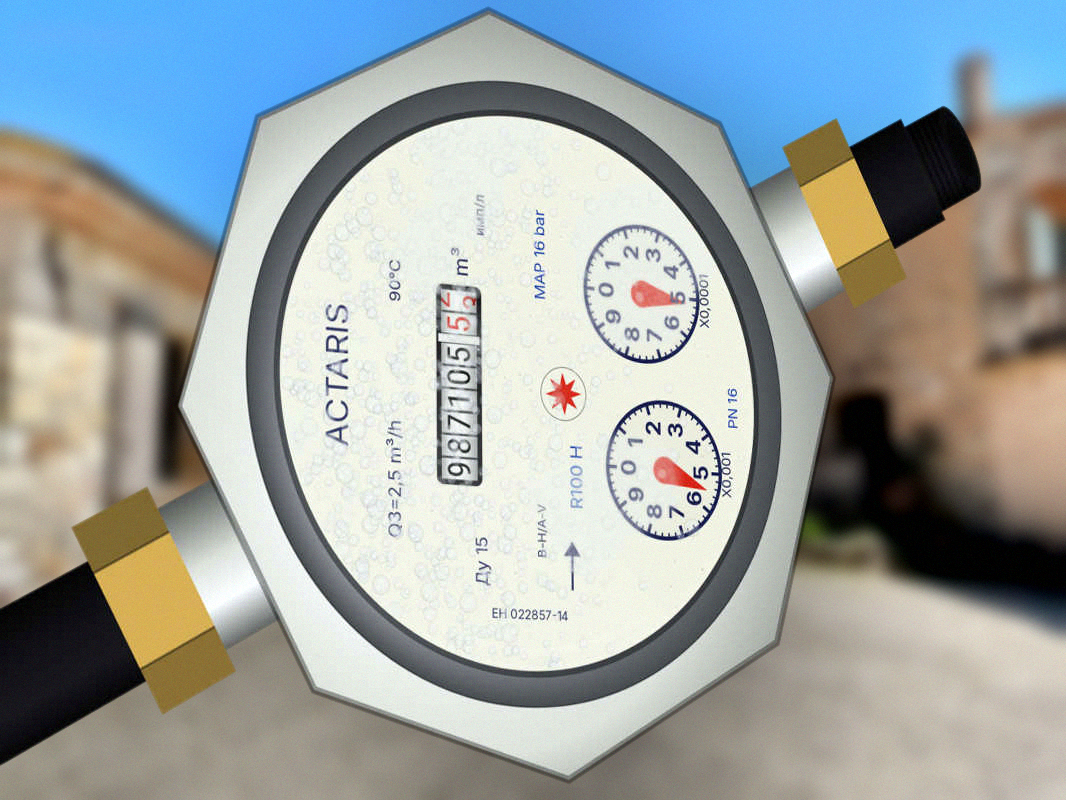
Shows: 987105.5255,m³
